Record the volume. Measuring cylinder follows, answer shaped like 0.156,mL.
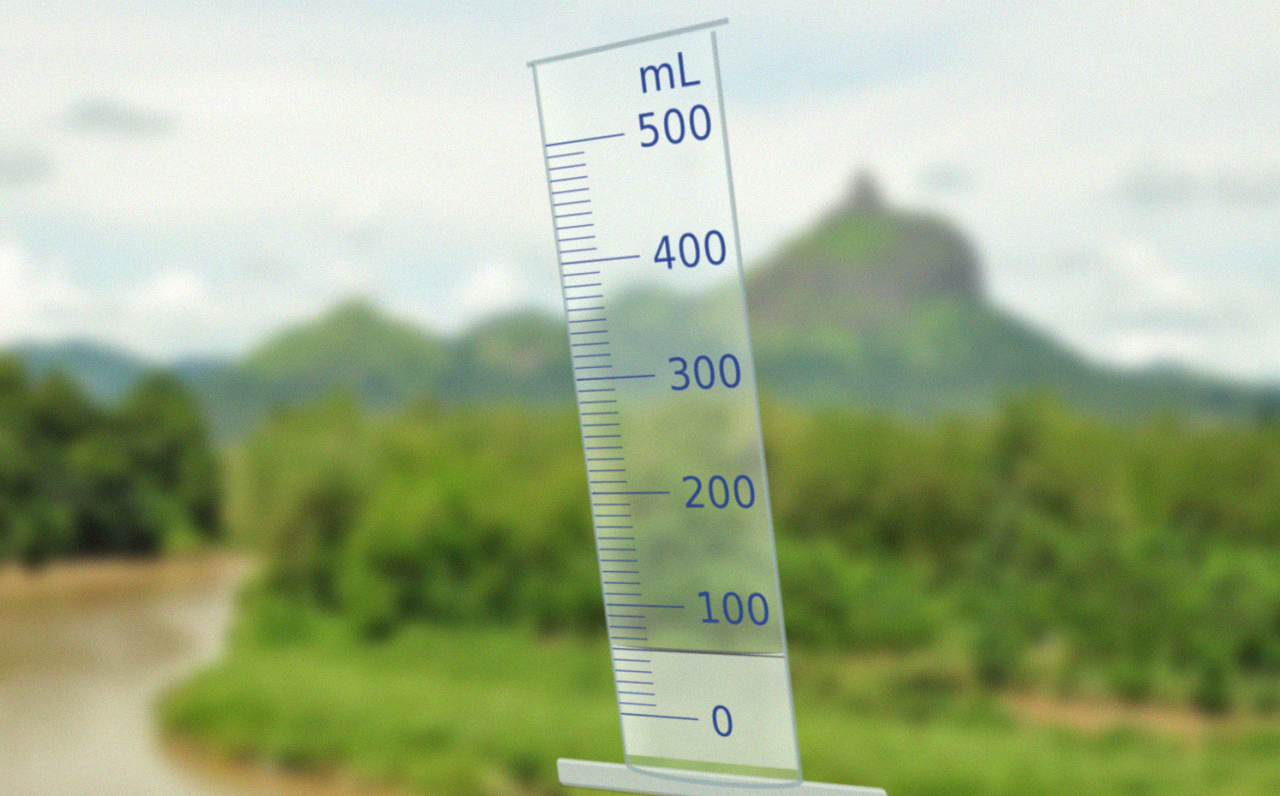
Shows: 60,mL
